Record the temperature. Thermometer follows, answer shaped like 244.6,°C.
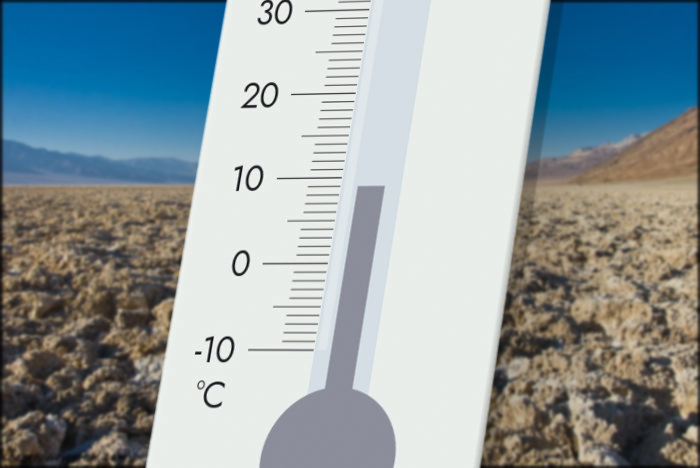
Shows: 9,°C
